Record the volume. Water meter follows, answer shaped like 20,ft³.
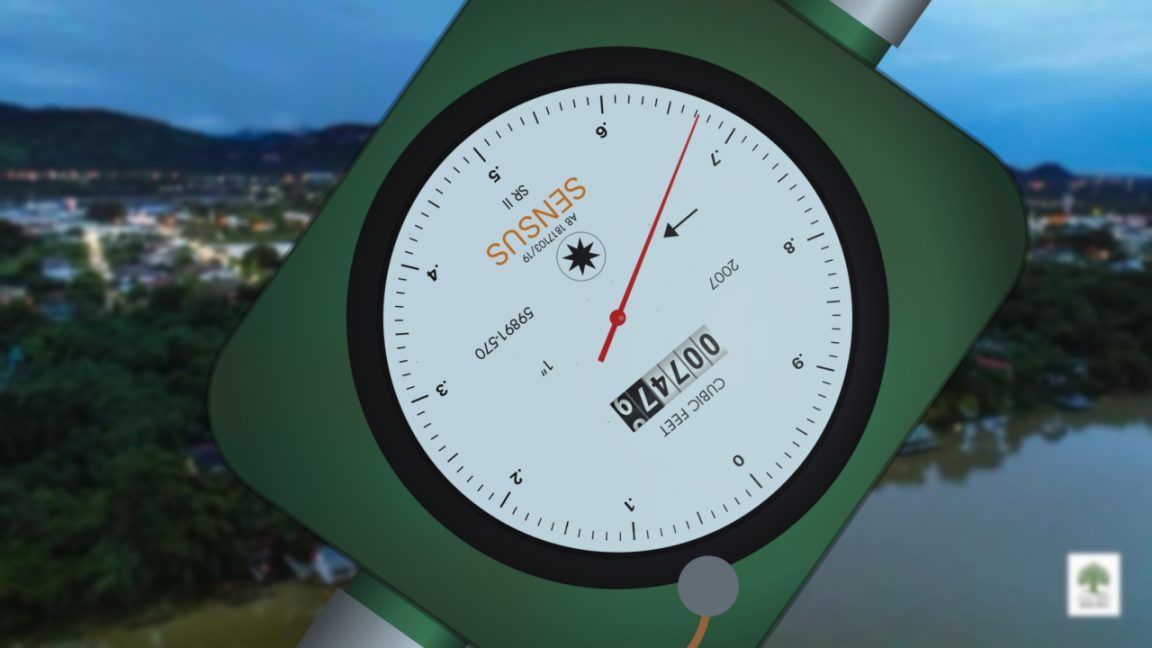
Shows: 7478.67,ft³
